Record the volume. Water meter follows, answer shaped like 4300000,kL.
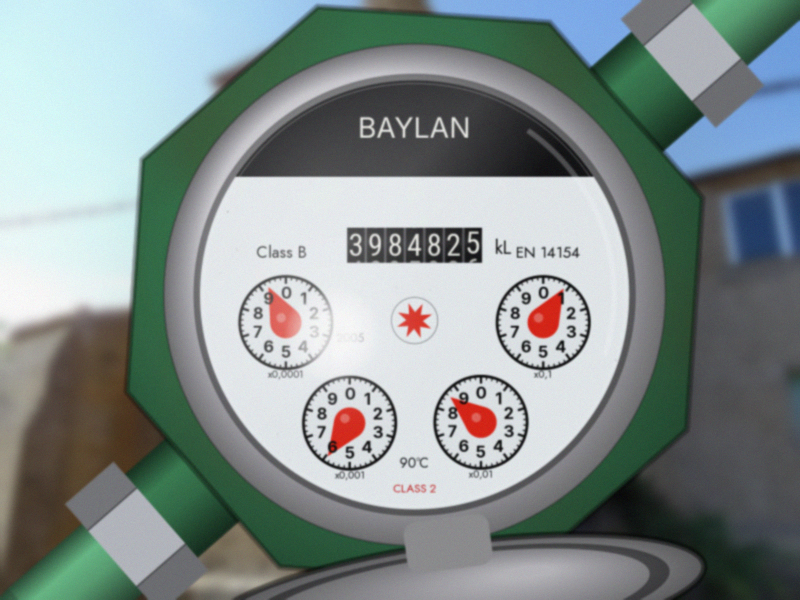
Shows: 3984825.0859,kL
